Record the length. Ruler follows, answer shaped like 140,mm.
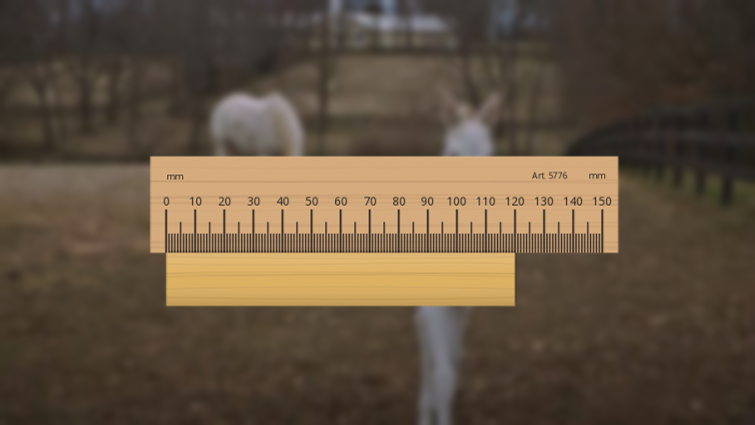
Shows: 120,mm
